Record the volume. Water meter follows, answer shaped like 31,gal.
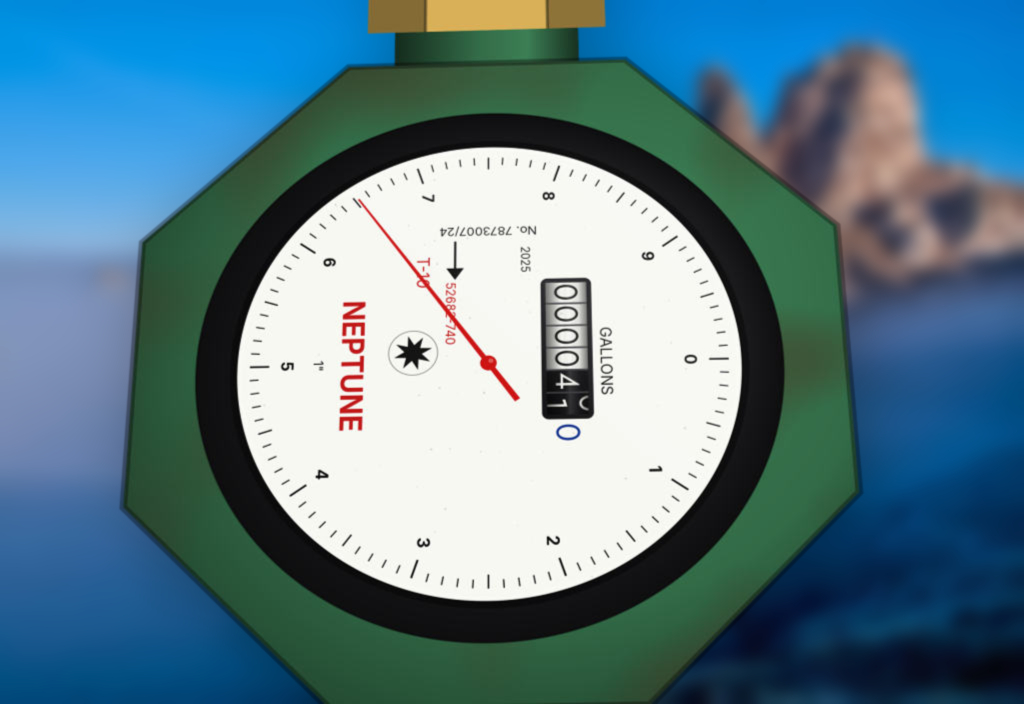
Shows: 406.5,gal
